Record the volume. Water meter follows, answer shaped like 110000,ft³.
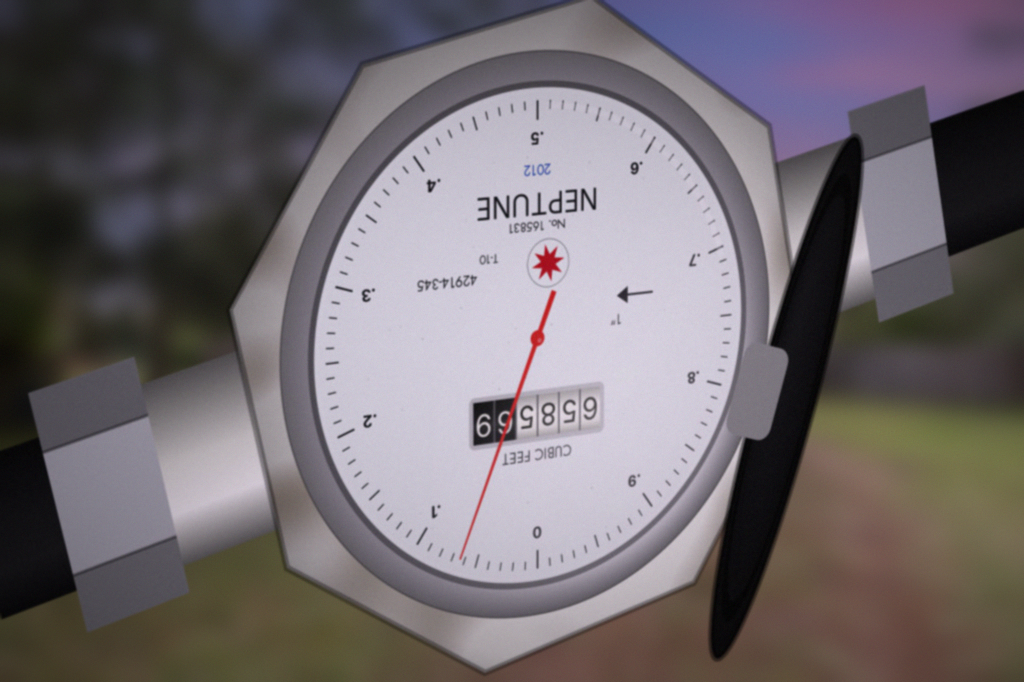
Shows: 658569.06,ft³
